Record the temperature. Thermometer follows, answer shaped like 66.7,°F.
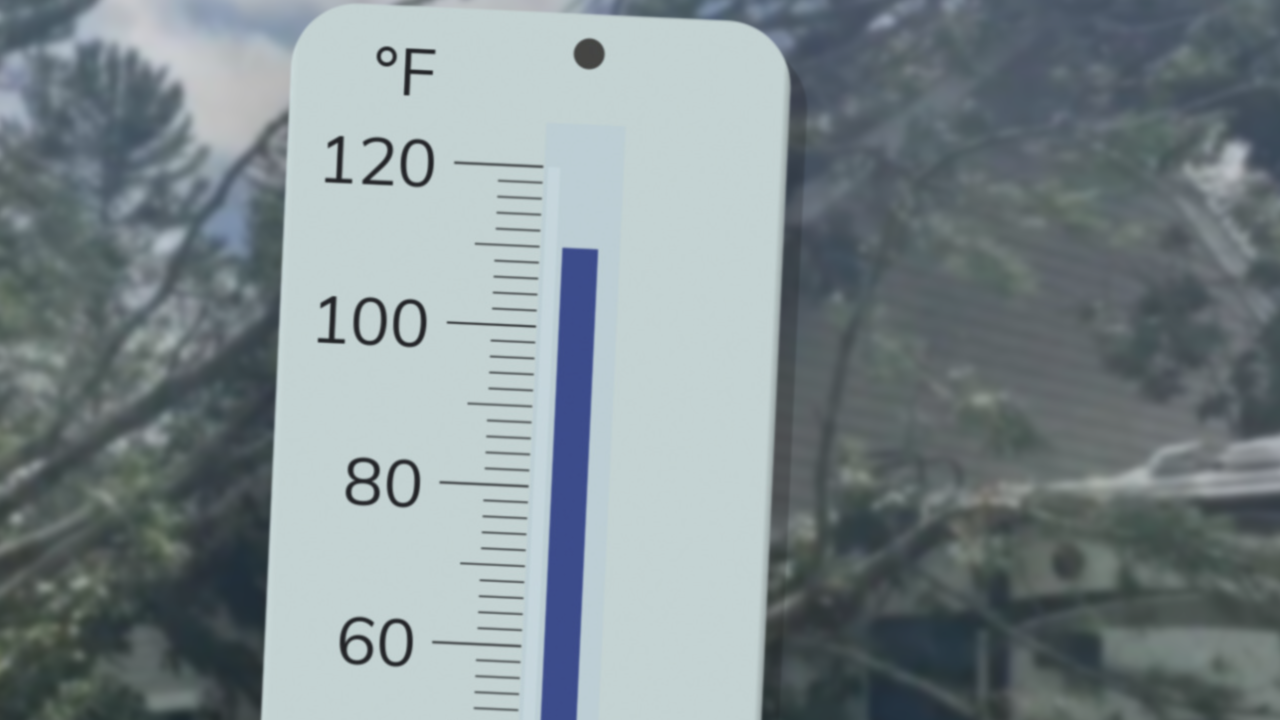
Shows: 110,°F
